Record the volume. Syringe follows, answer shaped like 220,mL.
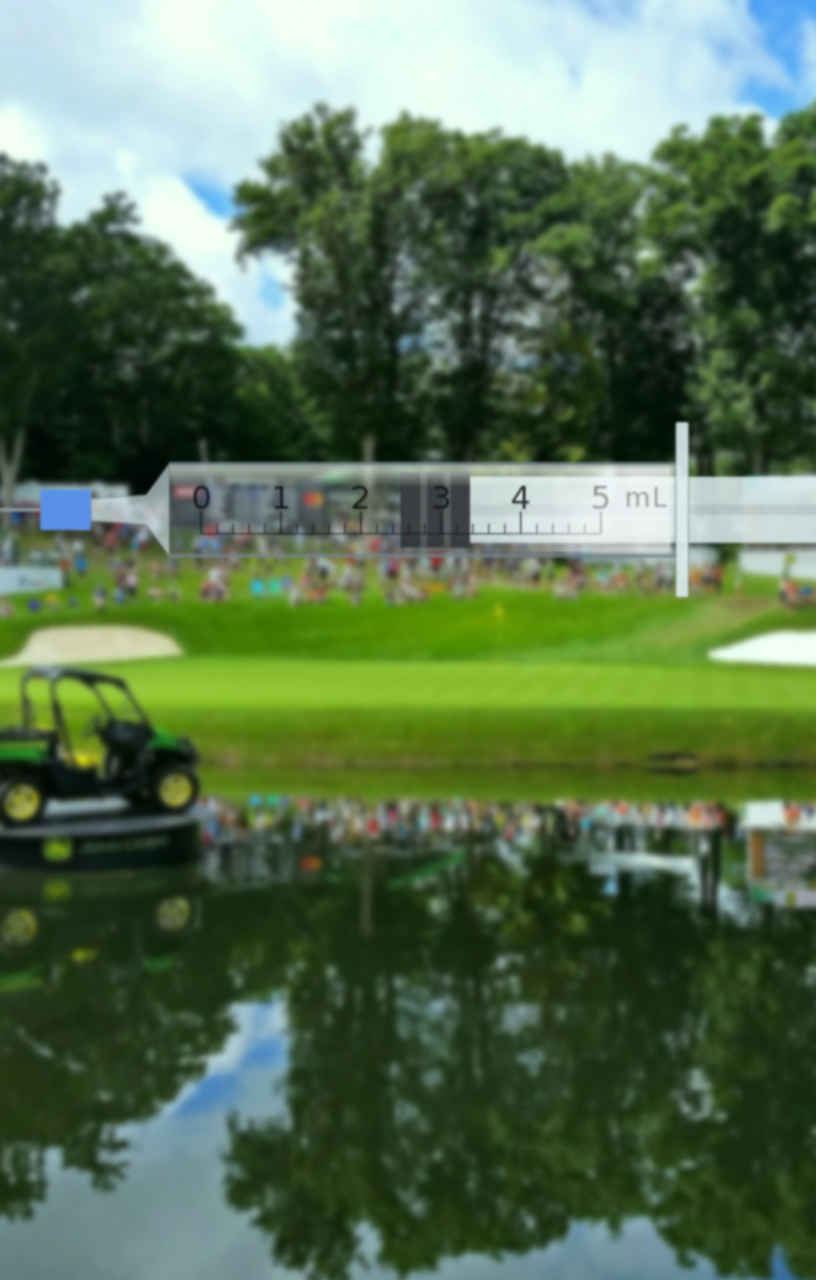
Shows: 2.5,mL
